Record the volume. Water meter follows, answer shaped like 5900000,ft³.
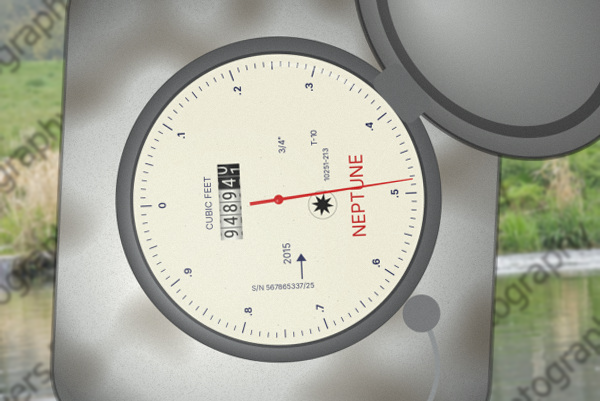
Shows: 948940.48,ft³
